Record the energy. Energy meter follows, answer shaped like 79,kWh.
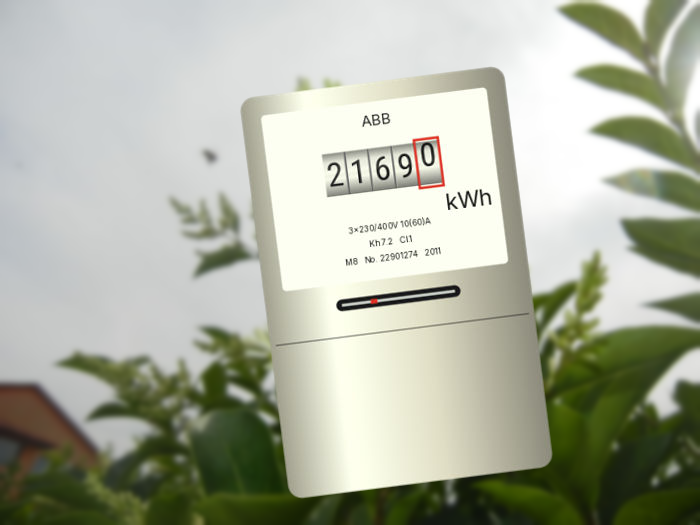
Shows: 2169.0,kWh
